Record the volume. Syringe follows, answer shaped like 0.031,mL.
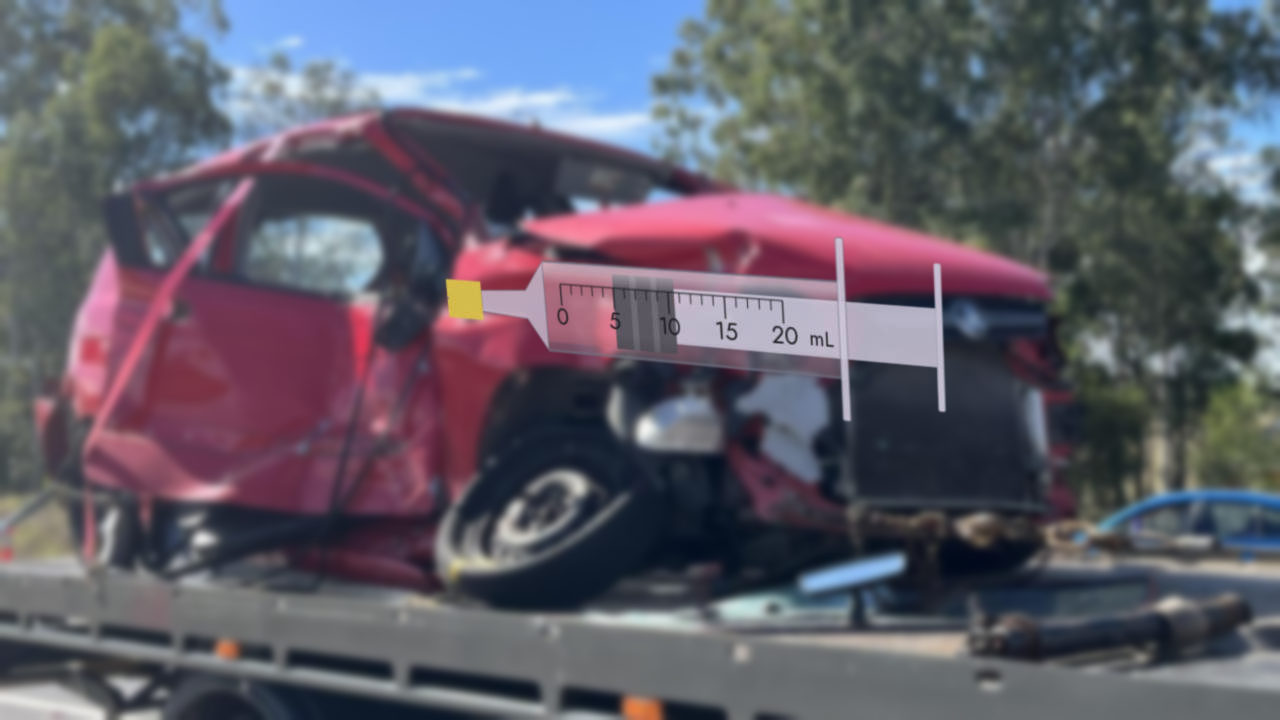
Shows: 5,mL
